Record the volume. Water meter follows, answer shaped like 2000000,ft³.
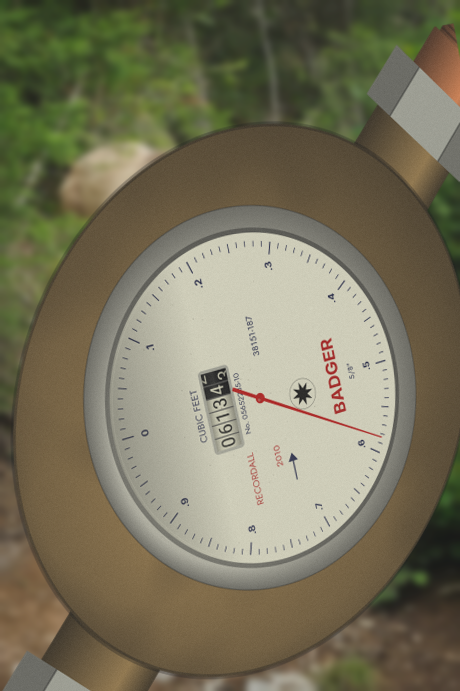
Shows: 61342.58,ft³
